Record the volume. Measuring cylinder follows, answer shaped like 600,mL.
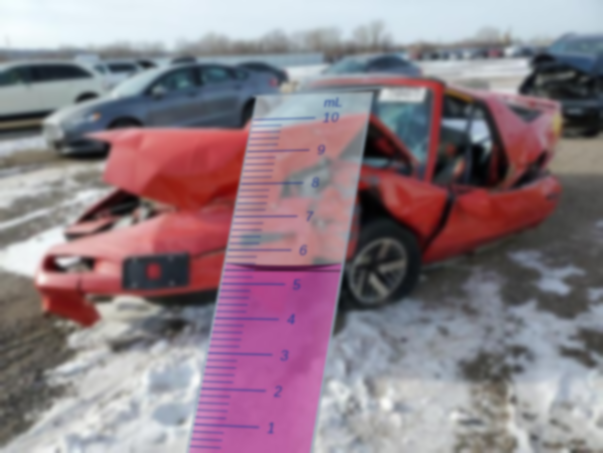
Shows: 5.4,mL
